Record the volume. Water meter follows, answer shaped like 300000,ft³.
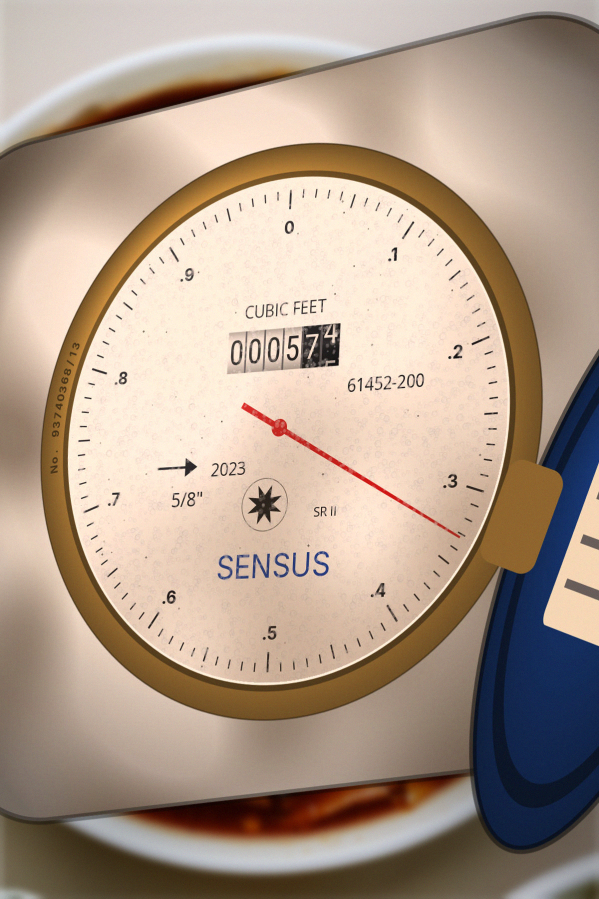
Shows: 574.33,ft³
